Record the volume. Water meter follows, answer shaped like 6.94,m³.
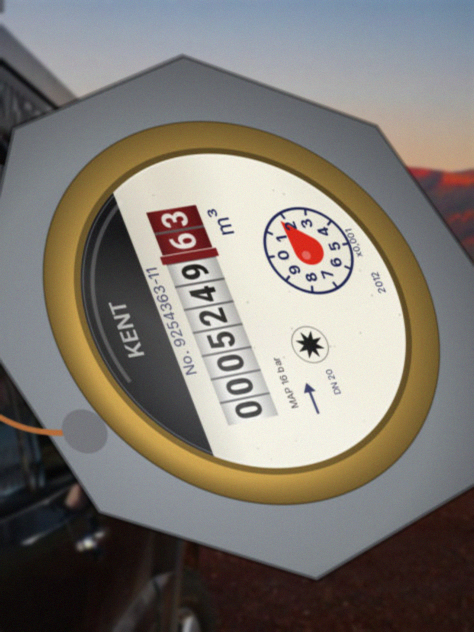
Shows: 5249.631,m³
